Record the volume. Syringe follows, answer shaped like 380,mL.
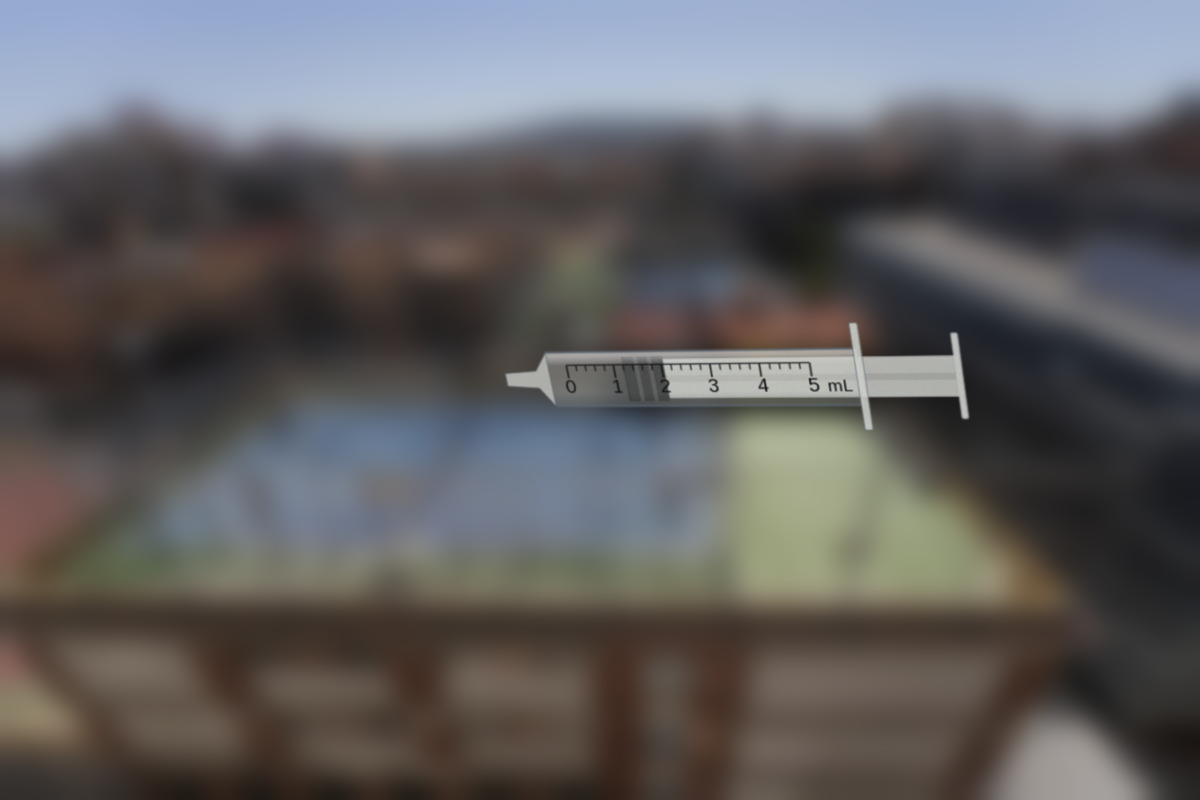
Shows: 1.2,mL
